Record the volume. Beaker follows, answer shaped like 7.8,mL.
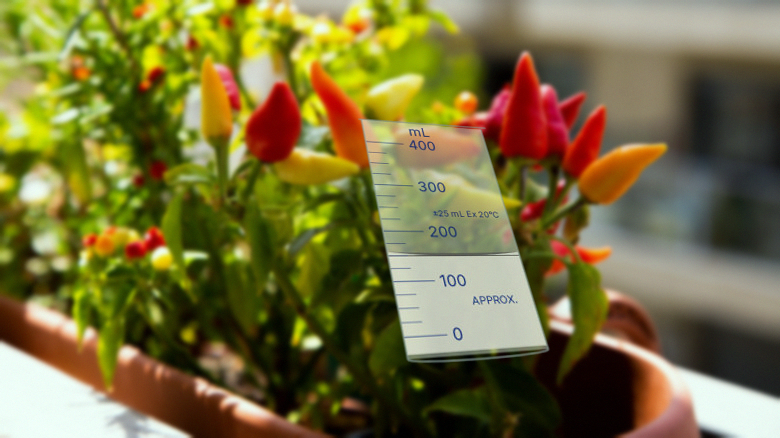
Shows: 150,mL
